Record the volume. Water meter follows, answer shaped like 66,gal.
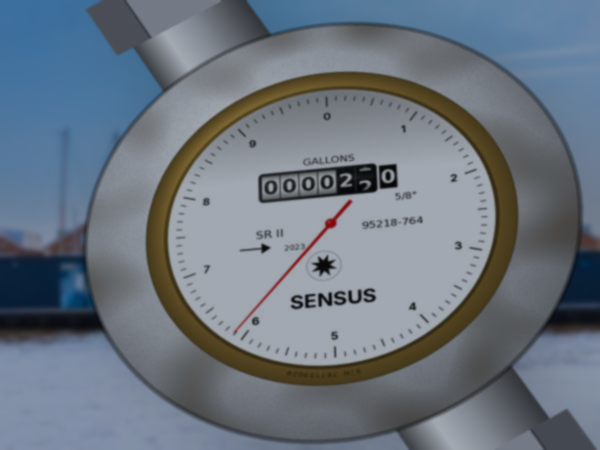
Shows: 216.1,gal
